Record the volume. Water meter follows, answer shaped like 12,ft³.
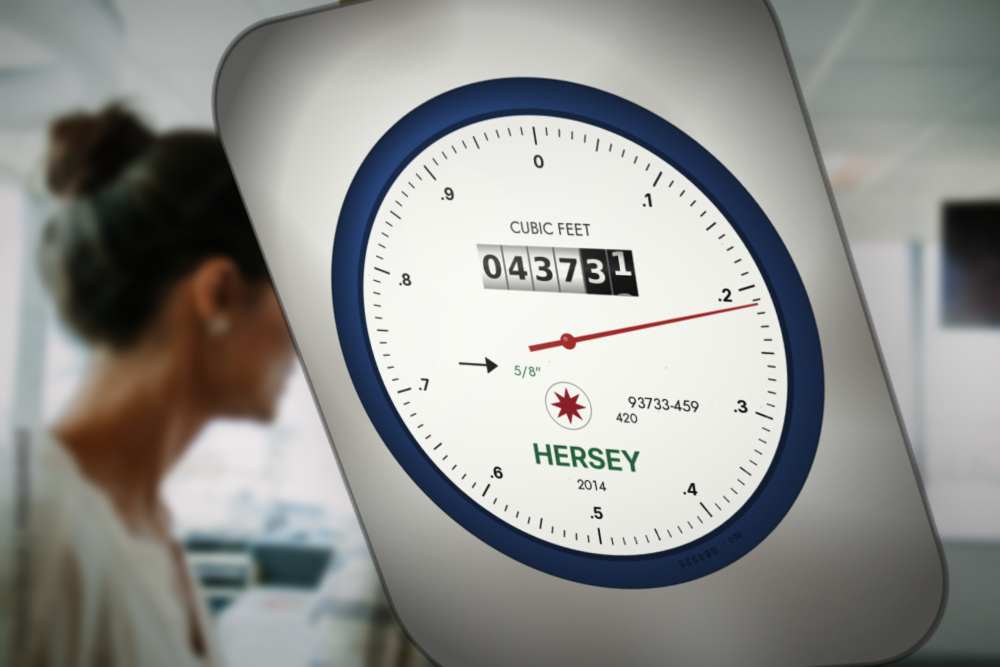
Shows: 43731.21,ft³
